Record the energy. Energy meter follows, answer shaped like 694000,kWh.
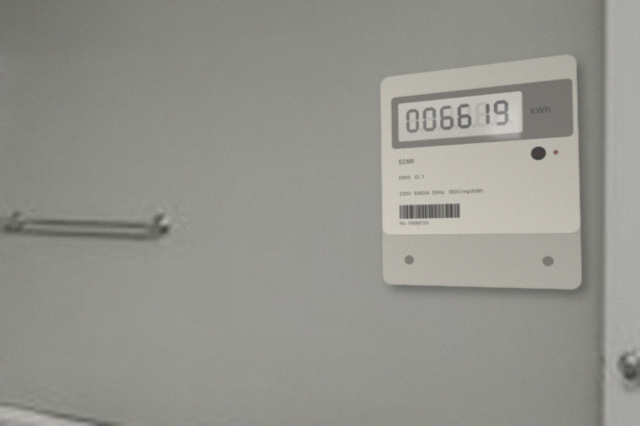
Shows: 6619,kWh
